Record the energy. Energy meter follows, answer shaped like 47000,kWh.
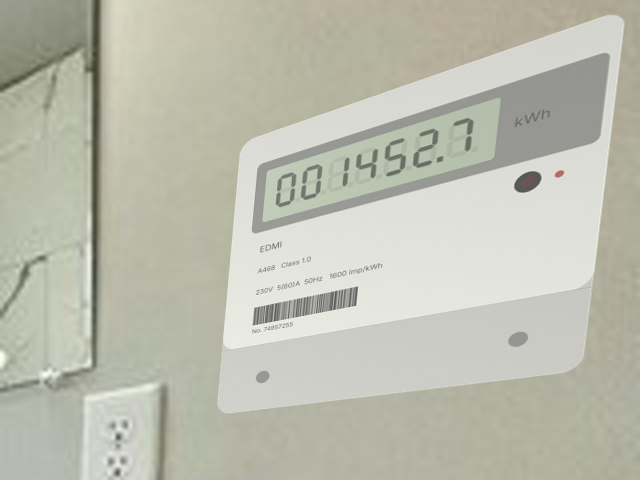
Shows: 1452.7,kWh
